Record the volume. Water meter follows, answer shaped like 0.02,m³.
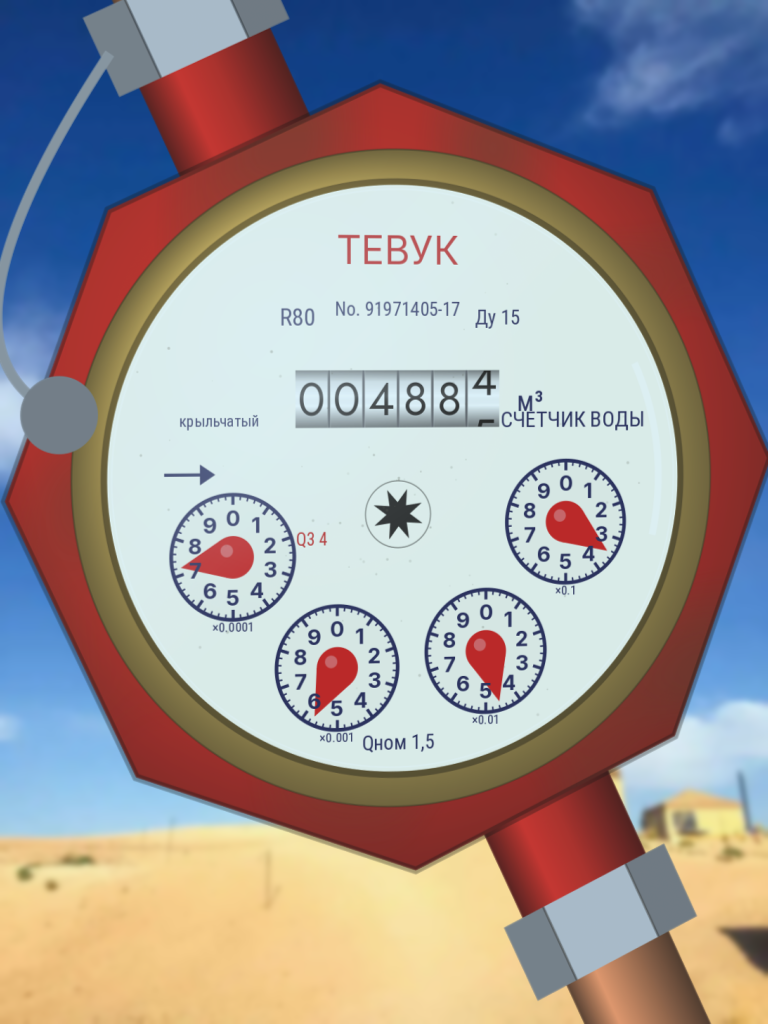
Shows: 4884.3457,m³
